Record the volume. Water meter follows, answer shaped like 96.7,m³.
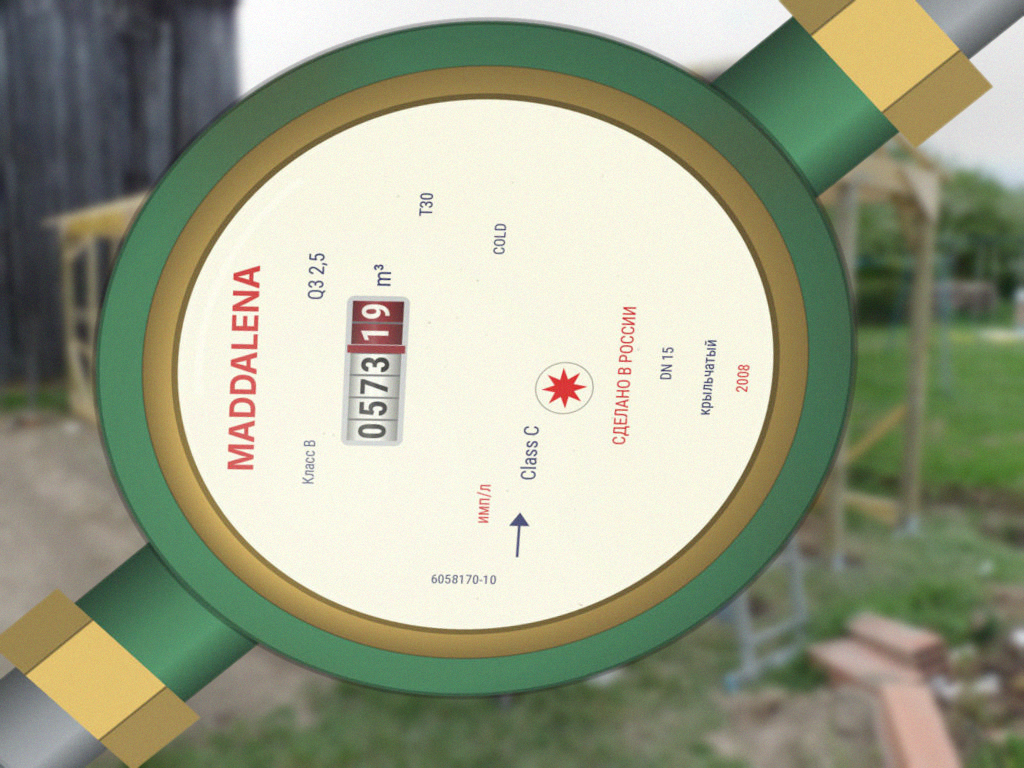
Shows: 573.19,m³
